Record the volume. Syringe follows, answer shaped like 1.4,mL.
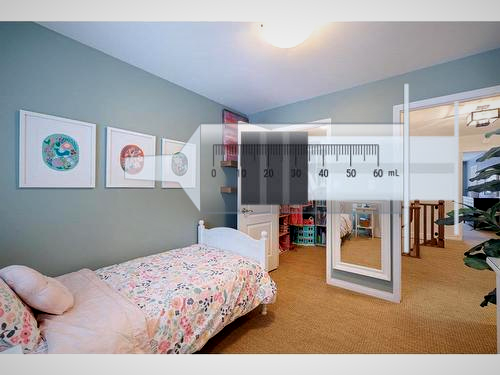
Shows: 10,mL
